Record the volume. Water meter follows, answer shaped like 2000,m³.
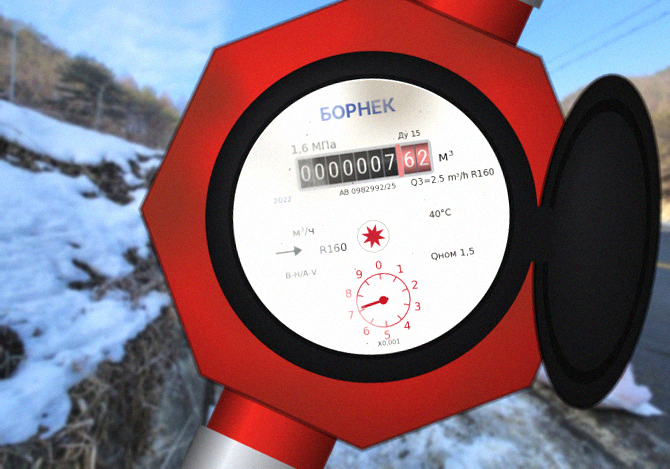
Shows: 7.627,m³
